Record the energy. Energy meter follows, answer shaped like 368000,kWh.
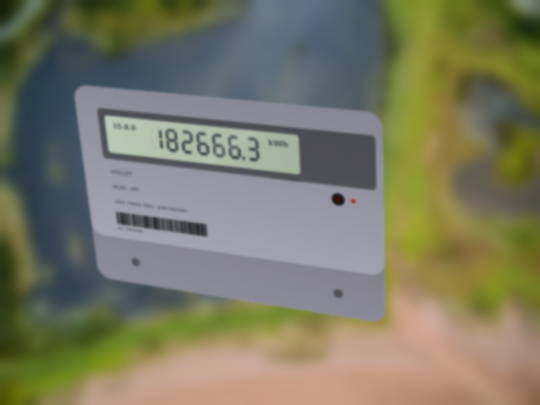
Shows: 182666.3,kWh
